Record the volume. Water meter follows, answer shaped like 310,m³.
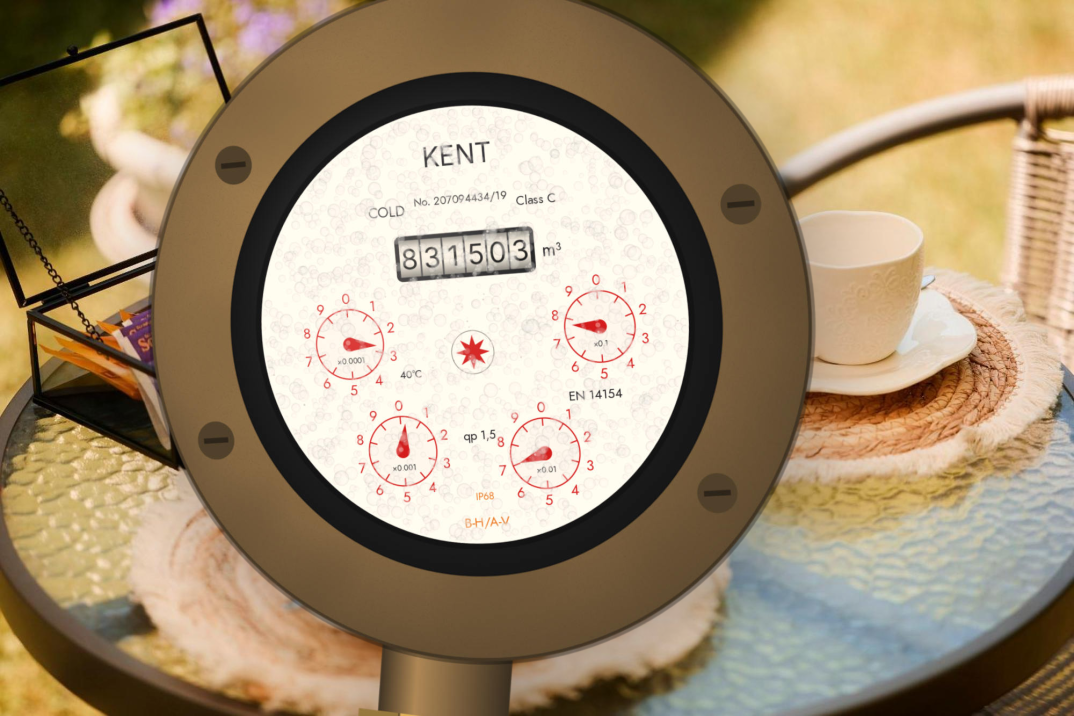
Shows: 831503.7702,m³
